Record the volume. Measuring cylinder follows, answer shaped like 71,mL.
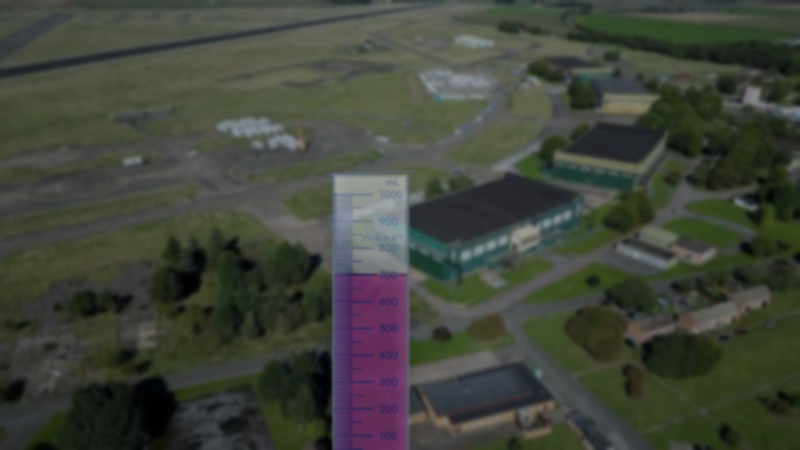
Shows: 700,mL
